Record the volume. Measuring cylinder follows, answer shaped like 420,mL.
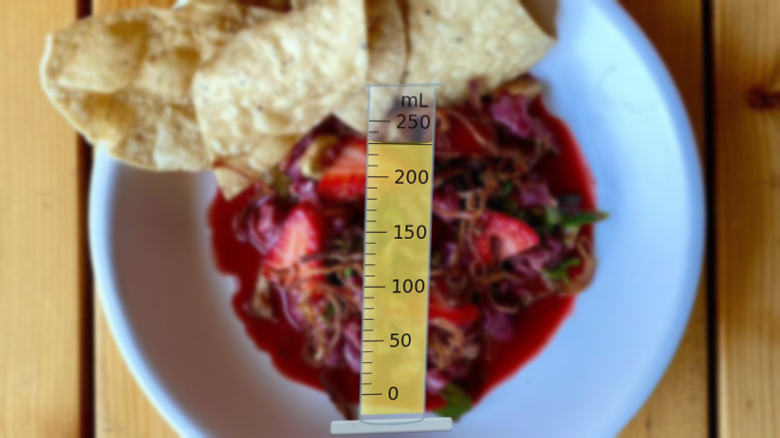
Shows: 230,mL
